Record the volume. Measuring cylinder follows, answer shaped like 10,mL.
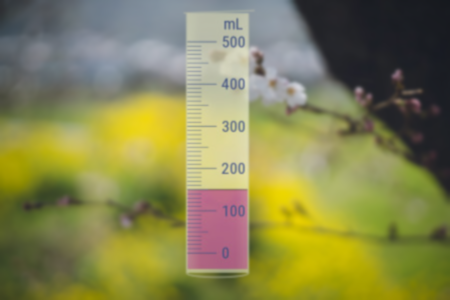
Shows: 150,mL
